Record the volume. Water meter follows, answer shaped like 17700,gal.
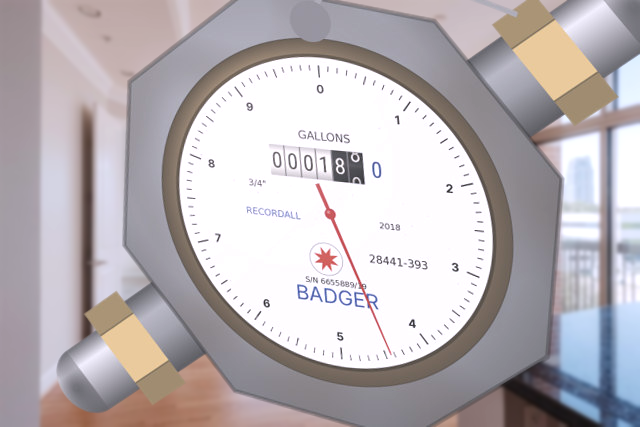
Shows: 1884.4,gal
